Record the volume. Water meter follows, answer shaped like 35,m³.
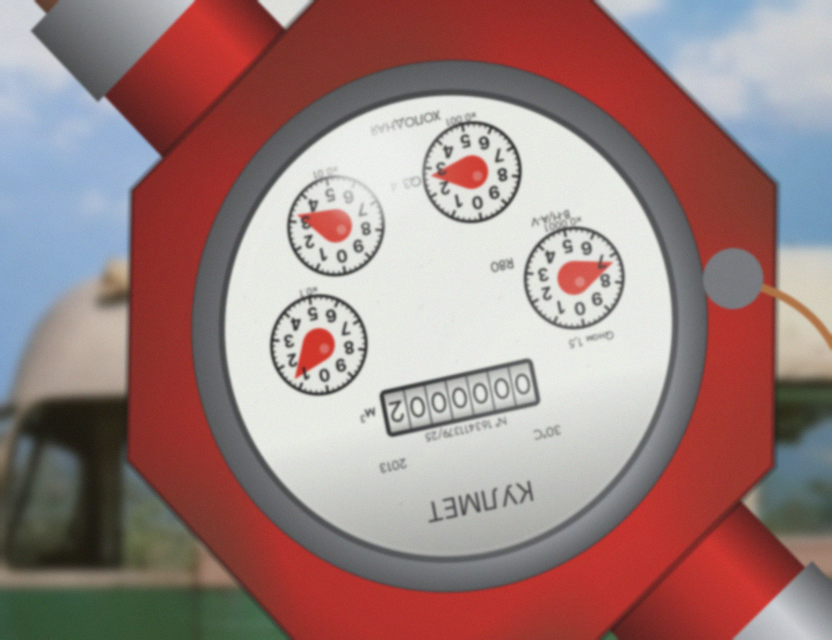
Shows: 2.1327,m³
